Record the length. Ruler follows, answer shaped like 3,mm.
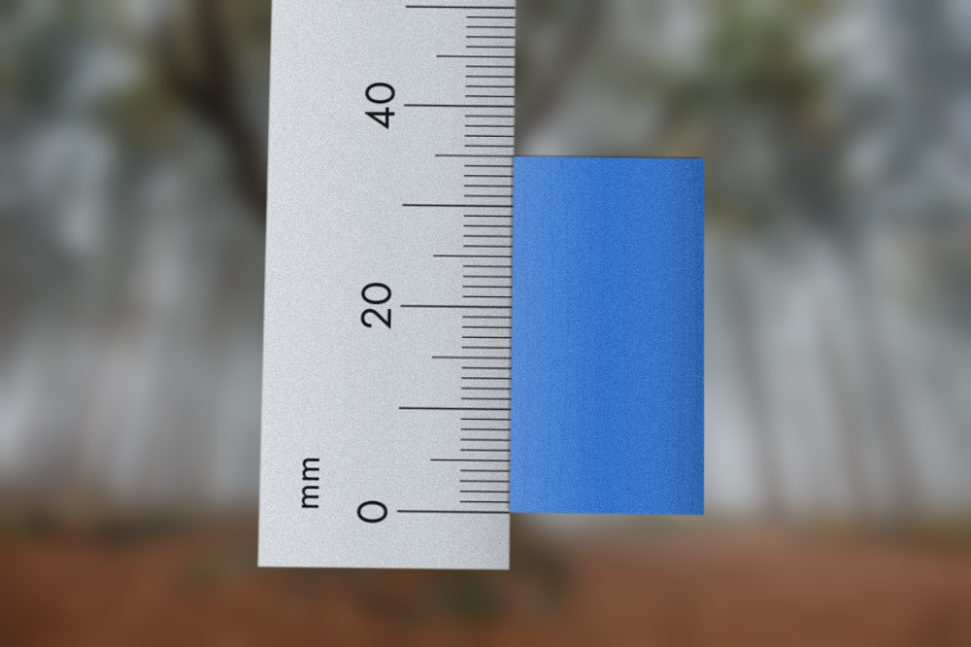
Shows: 35,mm
